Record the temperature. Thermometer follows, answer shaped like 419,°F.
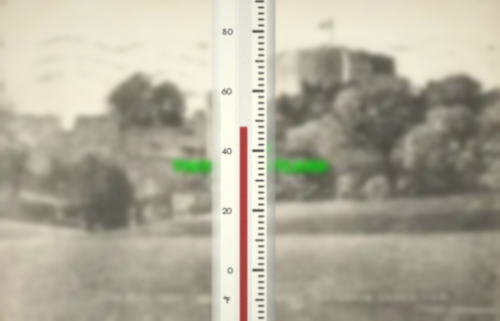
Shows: 48,°F
